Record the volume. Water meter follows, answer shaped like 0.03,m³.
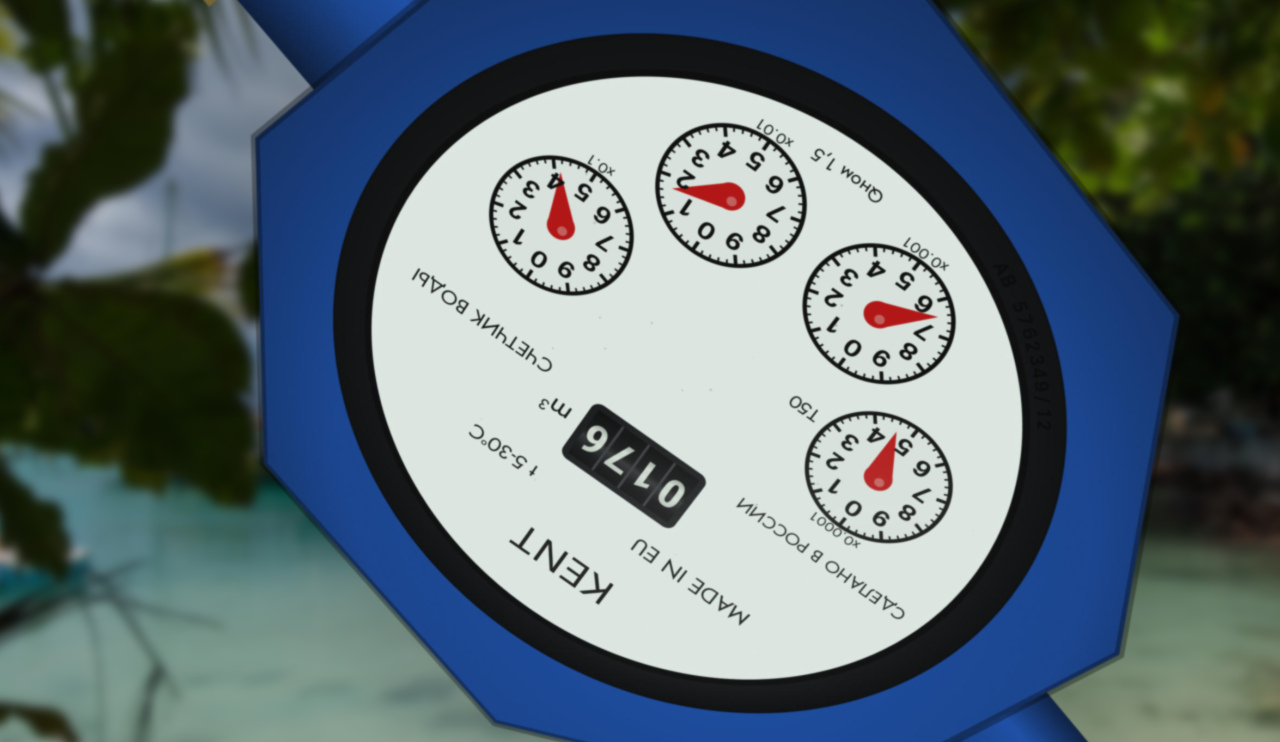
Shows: 176.4164,m³
